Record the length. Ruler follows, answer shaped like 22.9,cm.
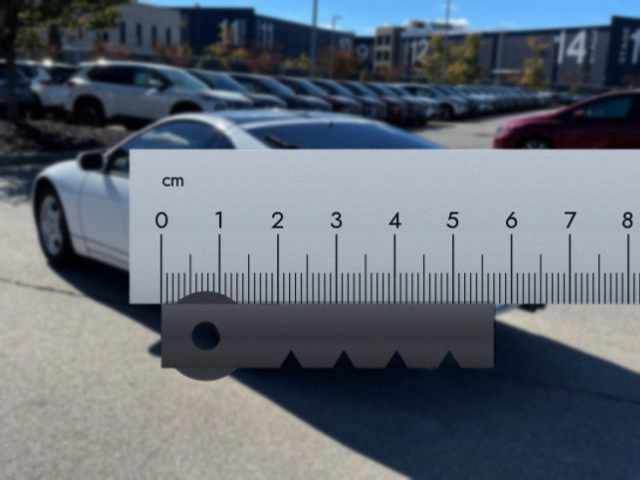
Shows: 5.7,cm
